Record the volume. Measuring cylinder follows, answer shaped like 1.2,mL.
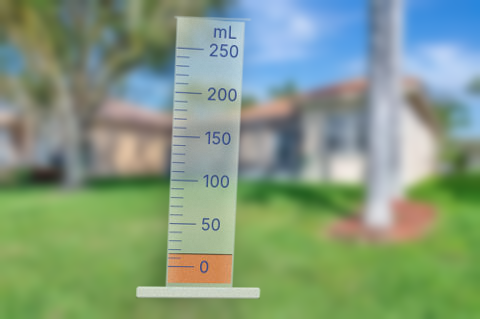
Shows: 15,mL
